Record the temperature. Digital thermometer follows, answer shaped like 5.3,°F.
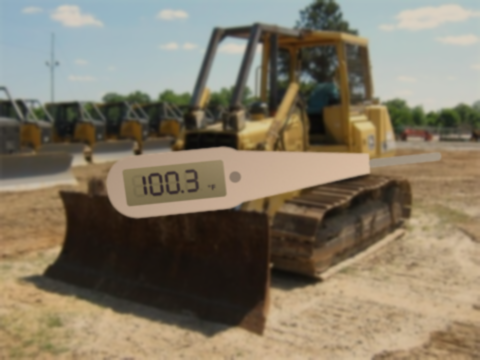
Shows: 100.3,°F
